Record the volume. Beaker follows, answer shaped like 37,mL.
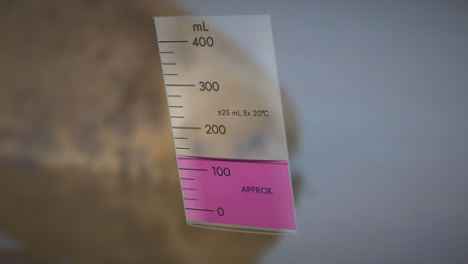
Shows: 125,mL
